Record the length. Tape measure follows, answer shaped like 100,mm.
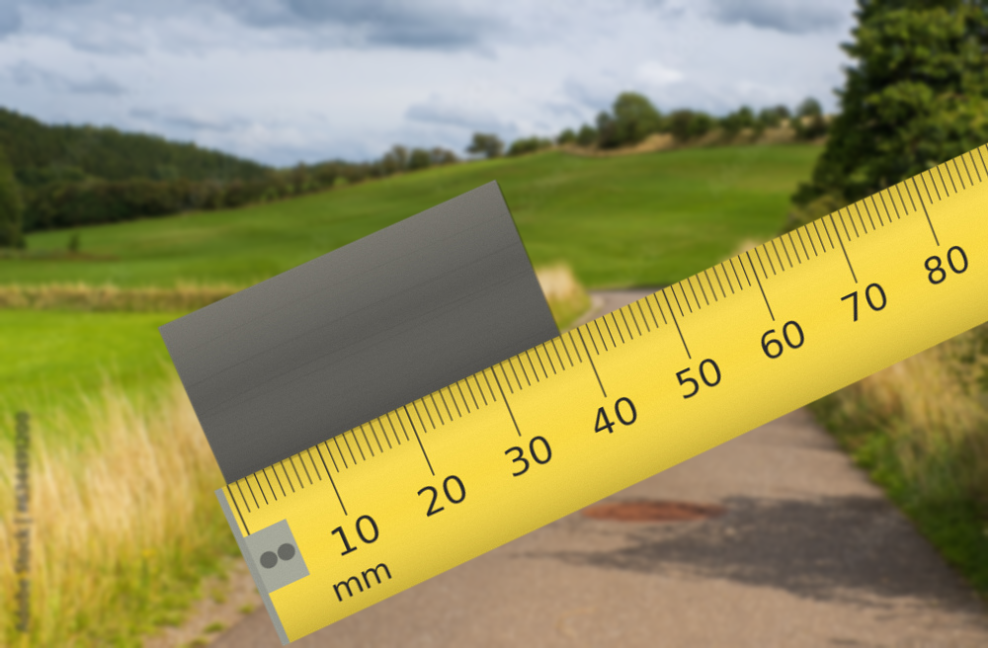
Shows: 38,mm
